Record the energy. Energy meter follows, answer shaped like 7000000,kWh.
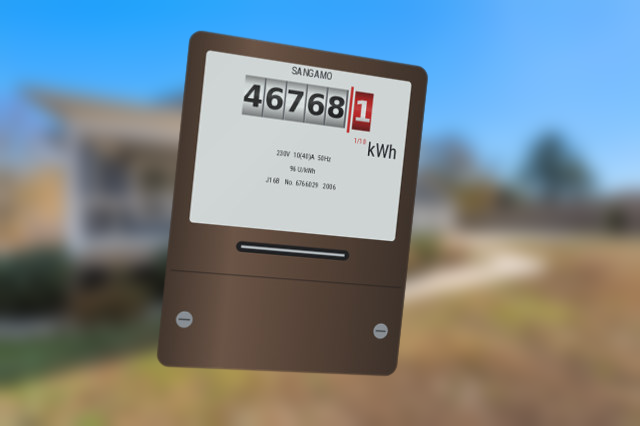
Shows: 46768.1,kWh
